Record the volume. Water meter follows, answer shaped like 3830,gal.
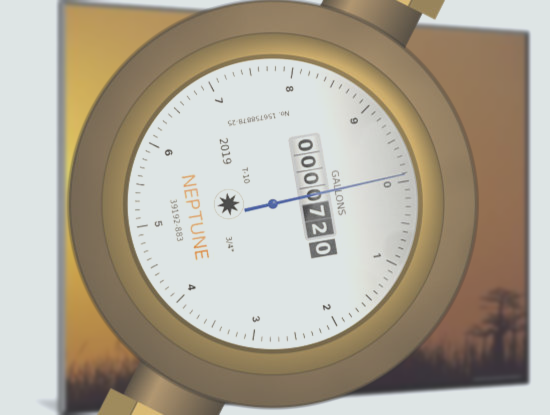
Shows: 719.9,gal
